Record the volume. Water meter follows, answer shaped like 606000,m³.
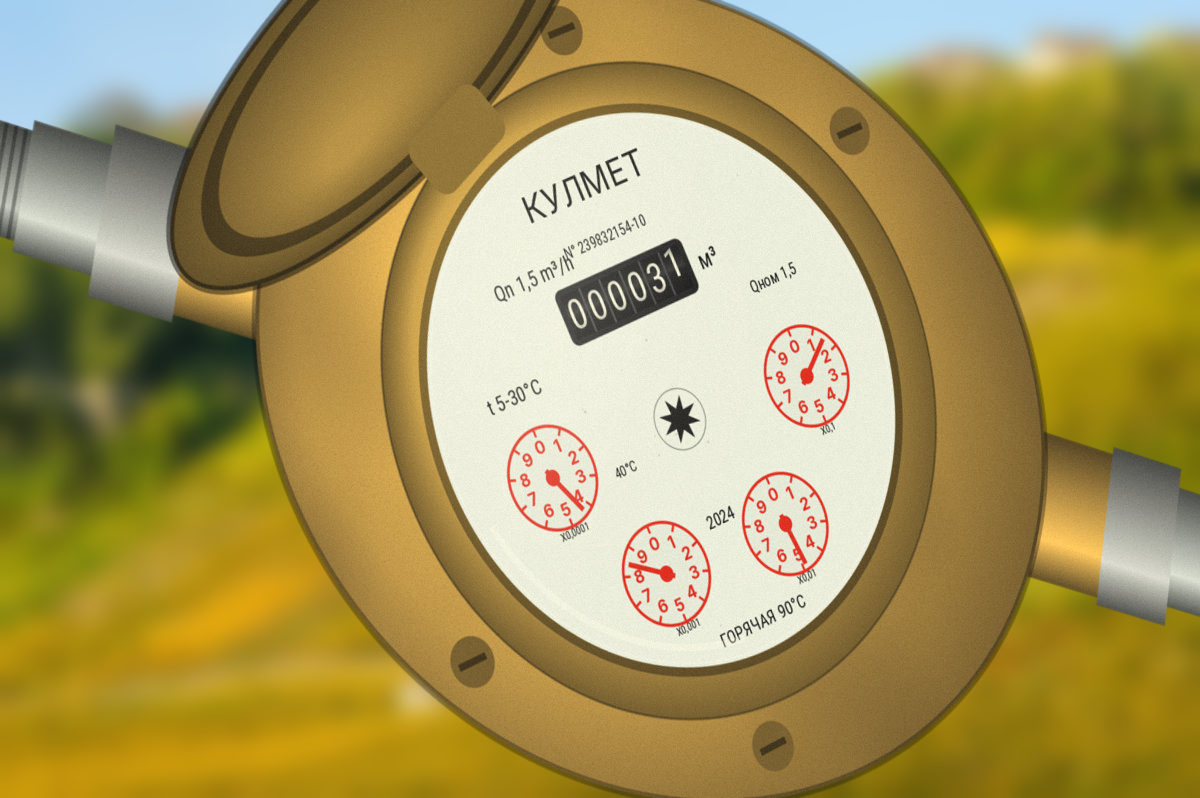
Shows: 31.1484,m³
